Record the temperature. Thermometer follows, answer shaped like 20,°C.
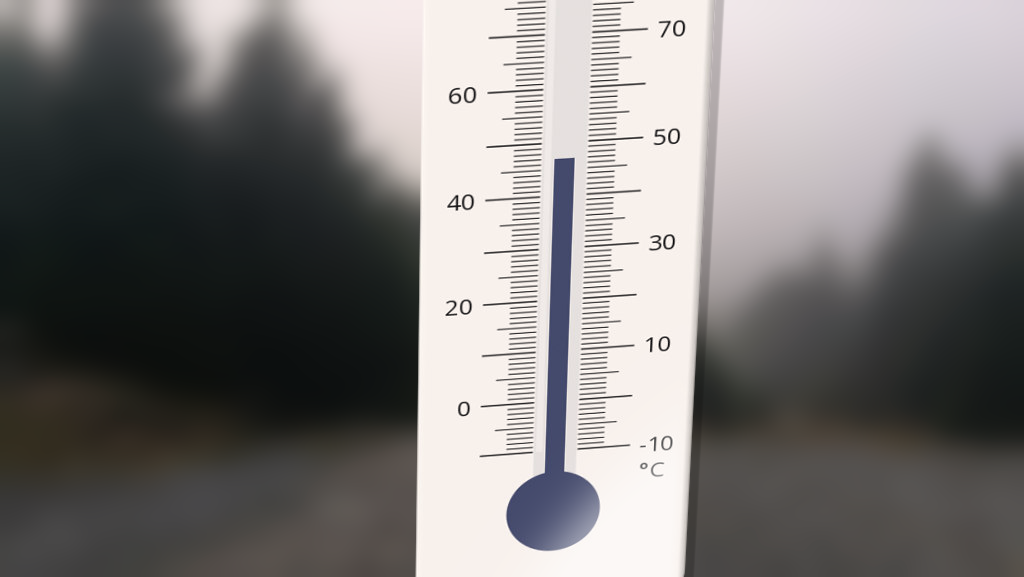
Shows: 47,°C
